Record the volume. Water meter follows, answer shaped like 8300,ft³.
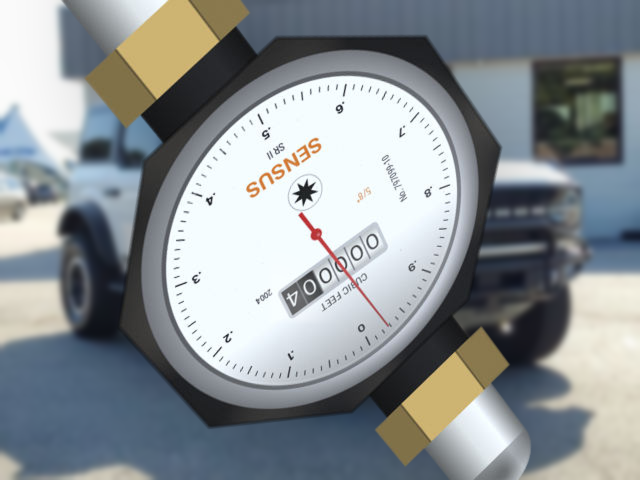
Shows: 3.97,ft³
